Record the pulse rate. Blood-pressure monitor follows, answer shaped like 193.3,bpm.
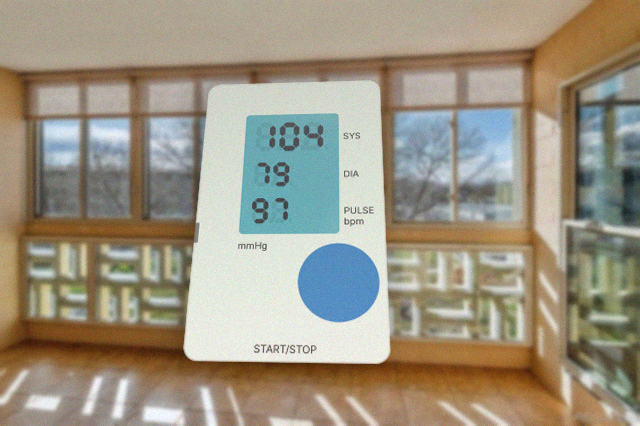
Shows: 97,bpm
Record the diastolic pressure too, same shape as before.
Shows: 79,mmHg
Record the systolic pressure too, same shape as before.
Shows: 104,mmHg
